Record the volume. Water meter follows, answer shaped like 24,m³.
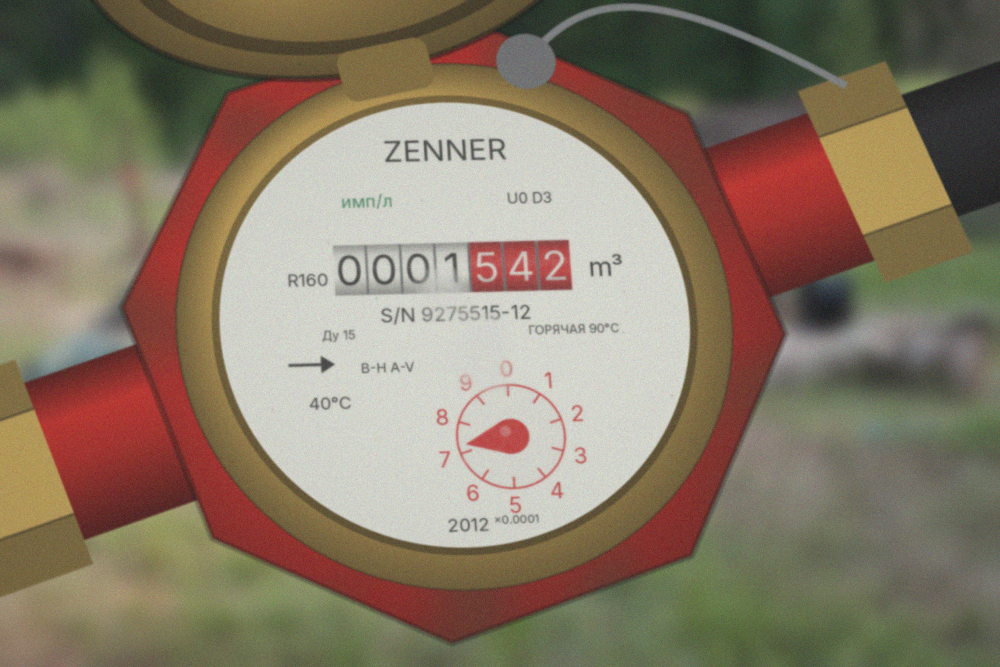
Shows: 1.5427,m³
